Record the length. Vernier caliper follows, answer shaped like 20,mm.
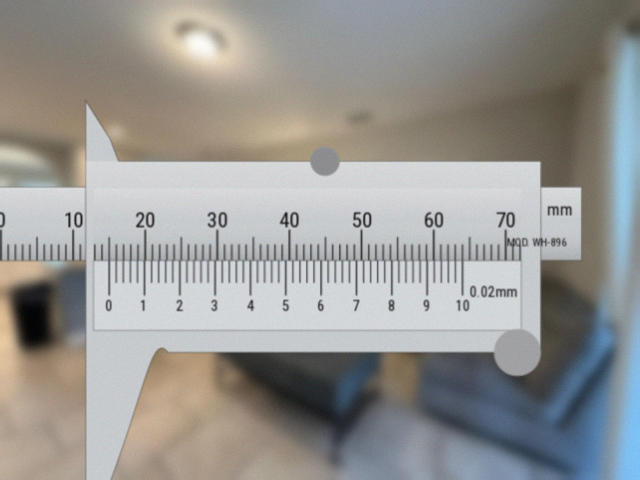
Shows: 15.0,mm
